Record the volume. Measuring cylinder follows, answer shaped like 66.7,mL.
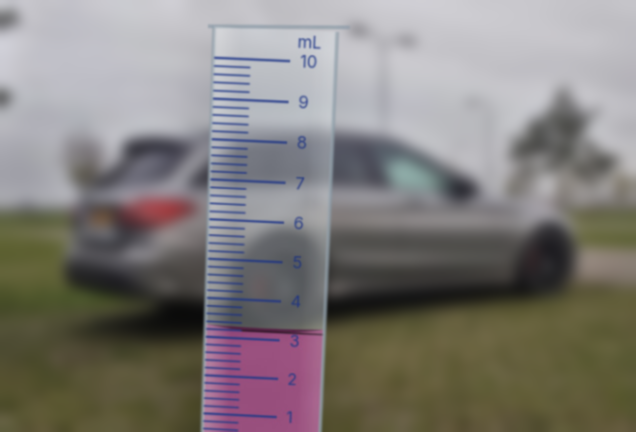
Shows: 3.2,mL
